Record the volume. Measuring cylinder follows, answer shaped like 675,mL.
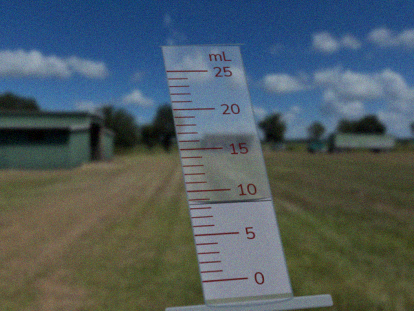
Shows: 8.5,mL
